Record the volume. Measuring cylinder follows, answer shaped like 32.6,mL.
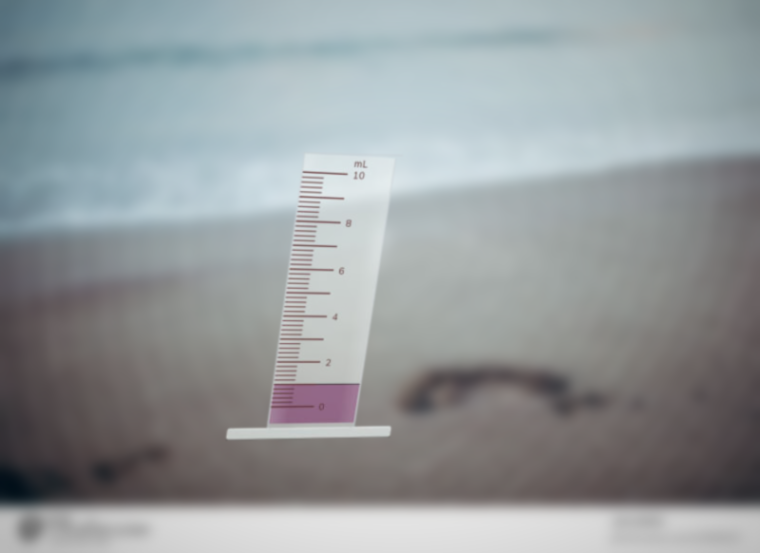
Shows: 1,mL
